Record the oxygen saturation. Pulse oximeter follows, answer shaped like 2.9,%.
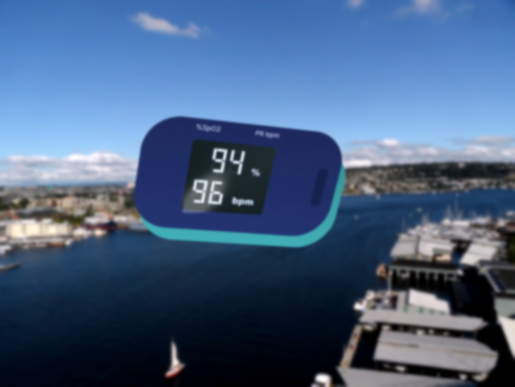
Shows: 94,%
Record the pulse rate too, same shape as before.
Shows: 96,bpm
